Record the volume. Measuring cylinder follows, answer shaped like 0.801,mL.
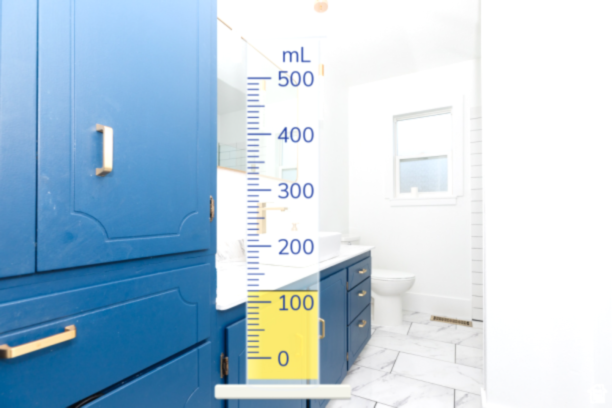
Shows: 120,mL
